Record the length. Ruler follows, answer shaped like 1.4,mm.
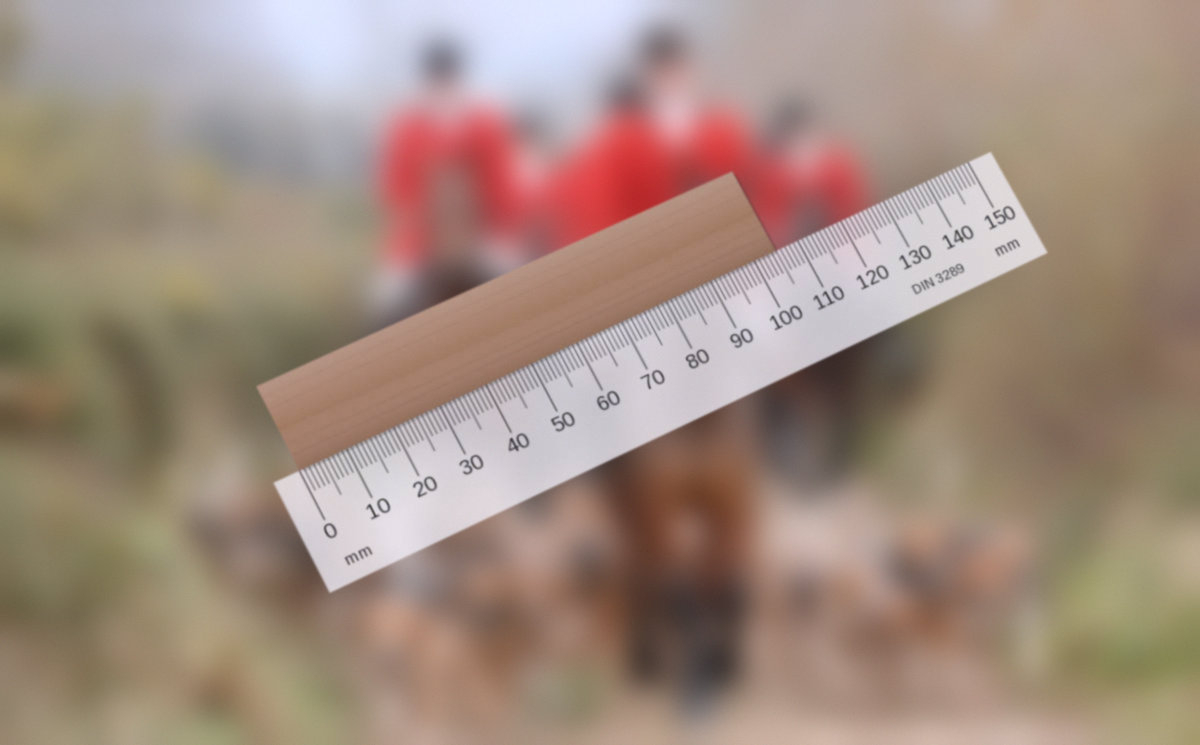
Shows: 105,mm
